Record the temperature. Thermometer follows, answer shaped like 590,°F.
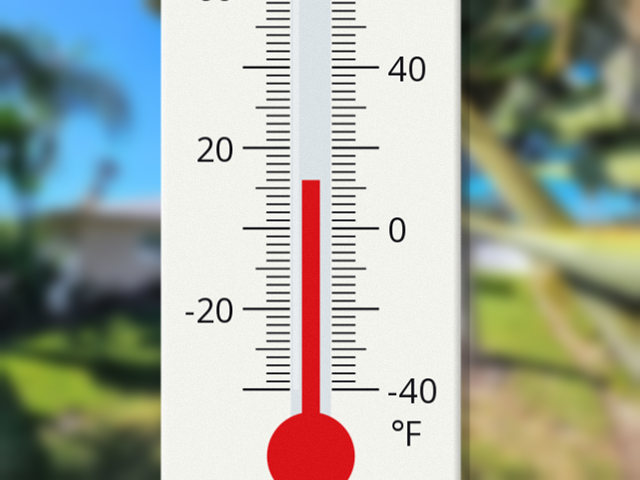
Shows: 12,°F
